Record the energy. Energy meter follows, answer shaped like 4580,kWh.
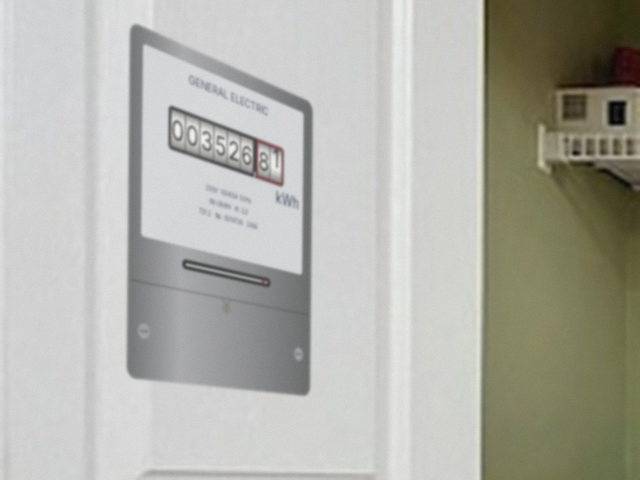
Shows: 3526.81,kWh
